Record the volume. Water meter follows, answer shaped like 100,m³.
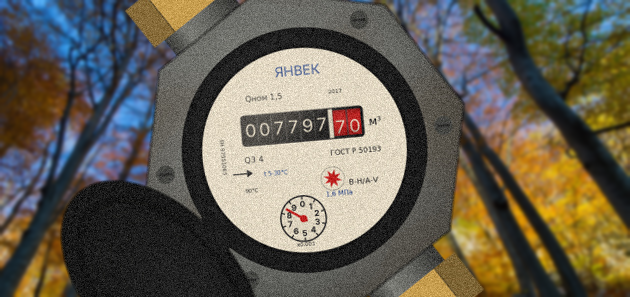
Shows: 7797.698,m³
